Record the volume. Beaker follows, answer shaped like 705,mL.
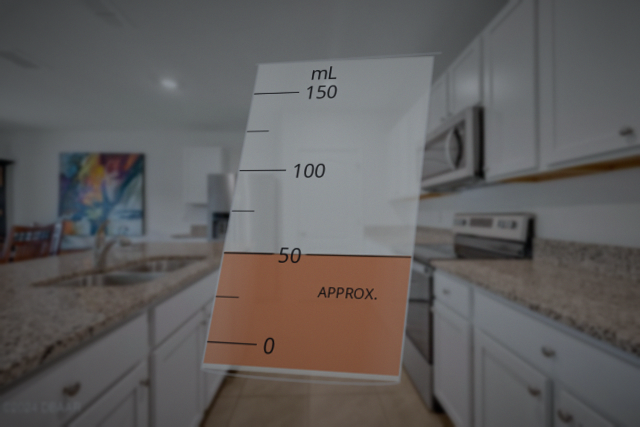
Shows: 50,mL
